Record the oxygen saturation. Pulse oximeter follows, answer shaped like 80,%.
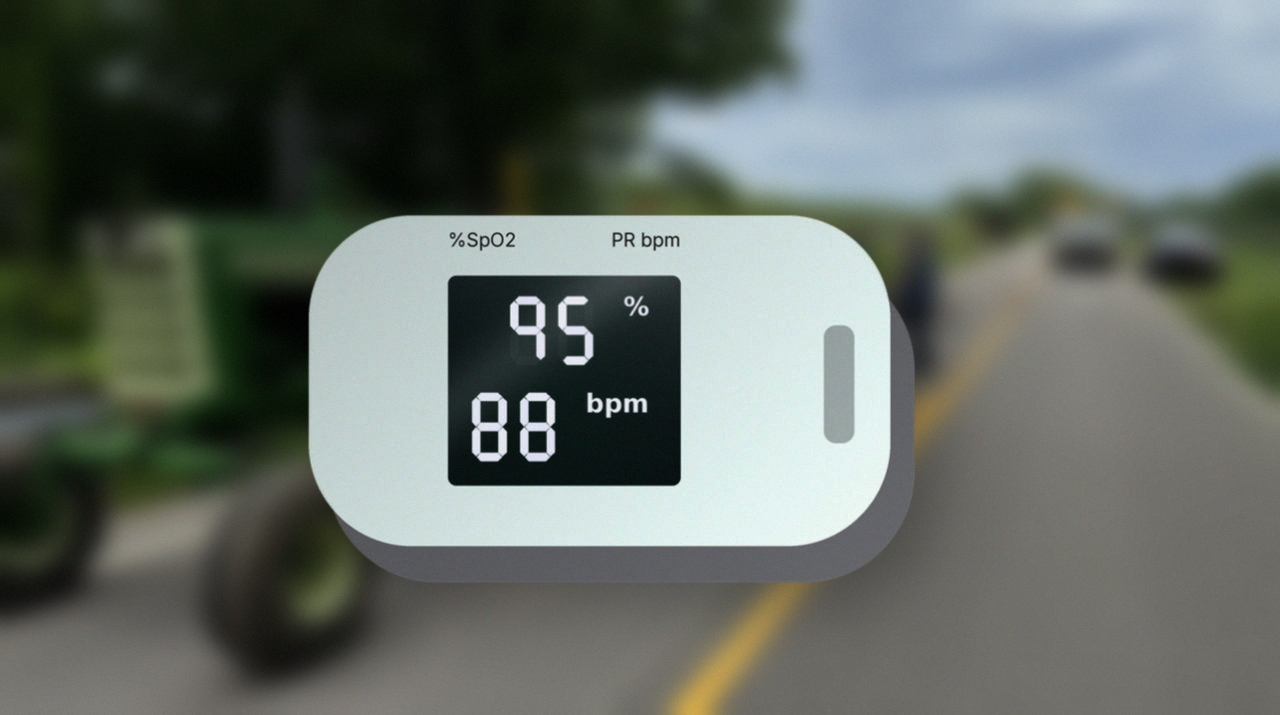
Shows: 95,%
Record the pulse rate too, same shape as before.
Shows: 88,bpm
